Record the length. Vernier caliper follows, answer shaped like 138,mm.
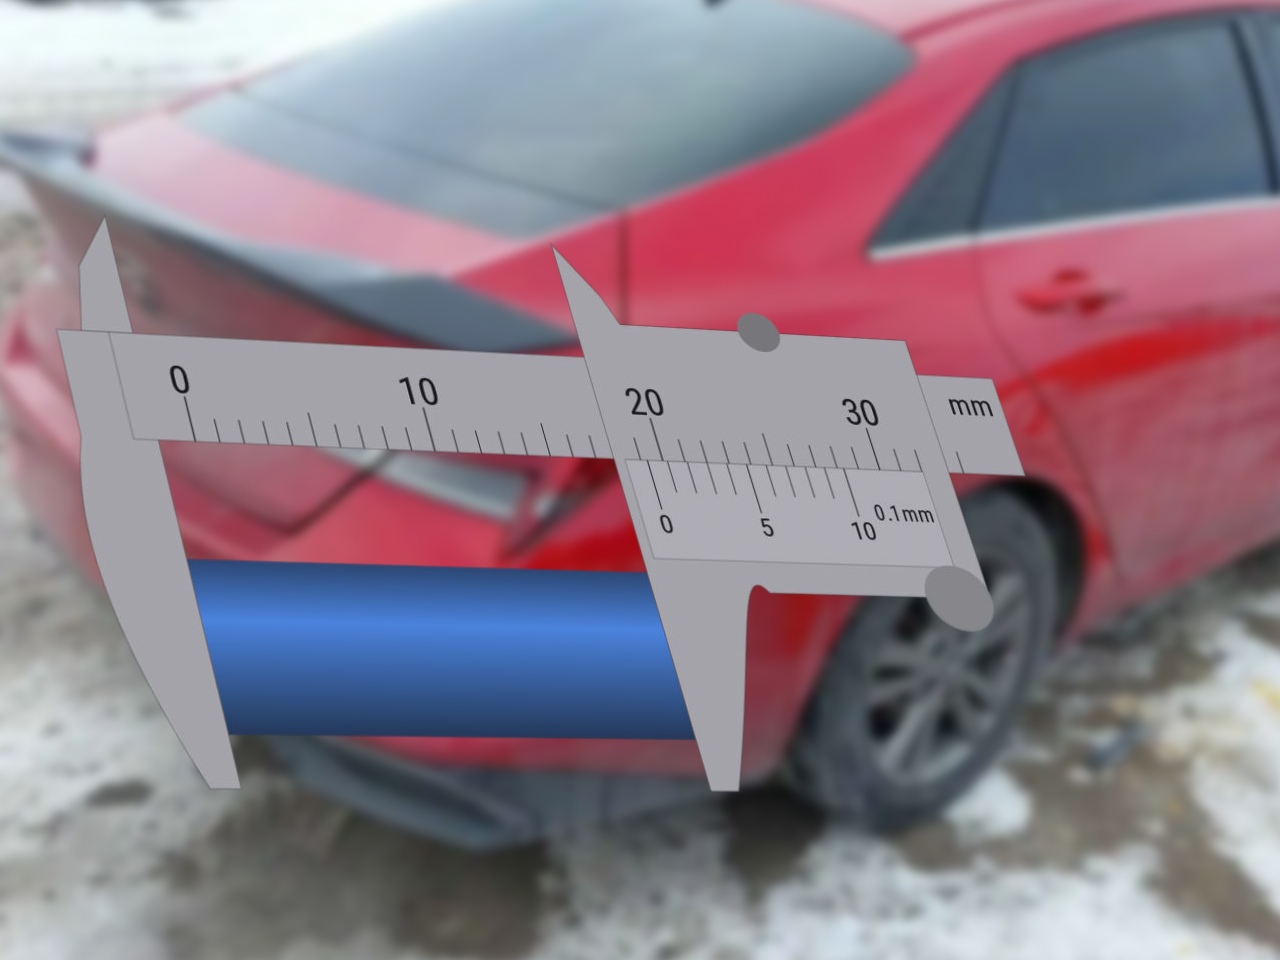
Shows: 19.3,mm
